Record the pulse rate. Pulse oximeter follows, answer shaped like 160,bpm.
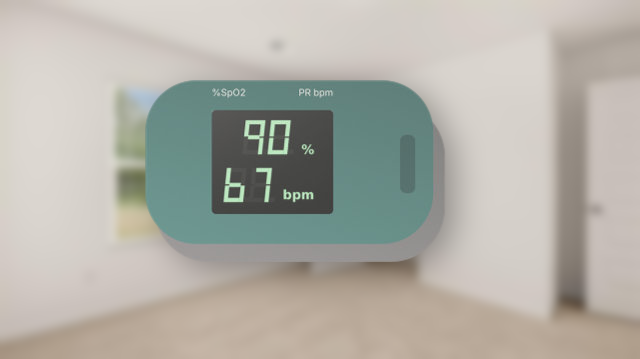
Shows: 67,bpm
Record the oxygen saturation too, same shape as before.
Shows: 90,%
